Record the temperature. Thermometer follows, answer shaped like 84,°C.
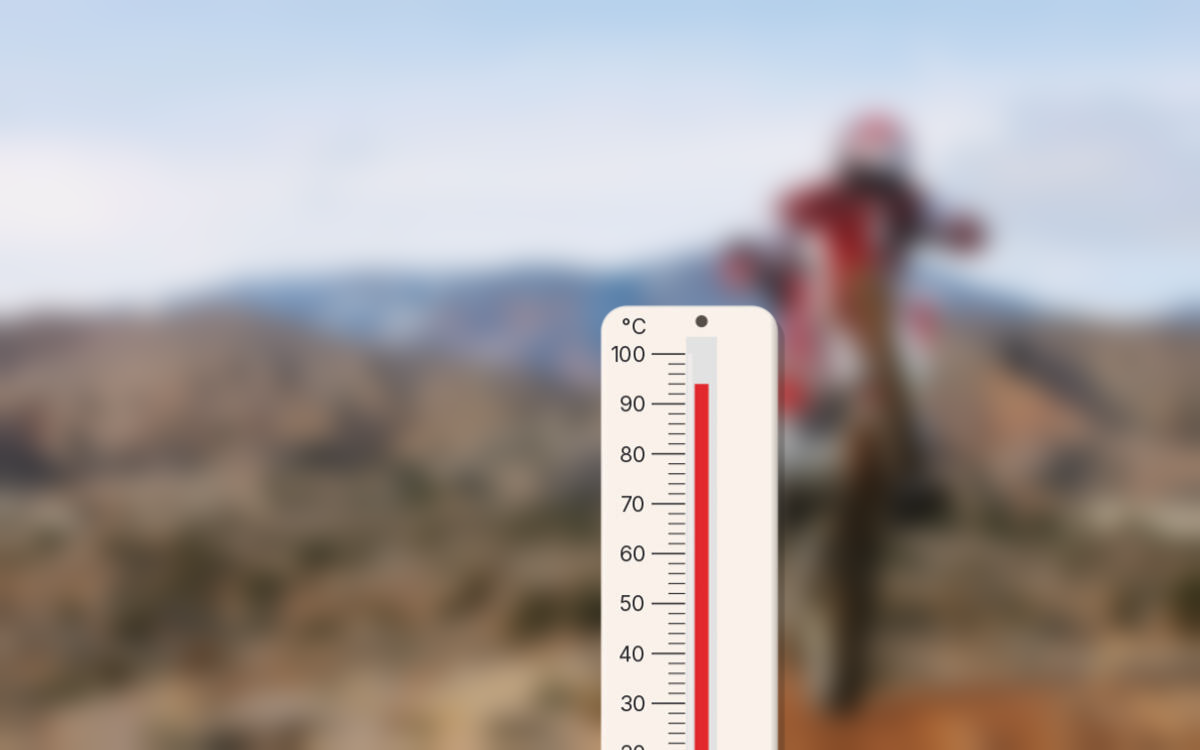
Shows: 94,°C
